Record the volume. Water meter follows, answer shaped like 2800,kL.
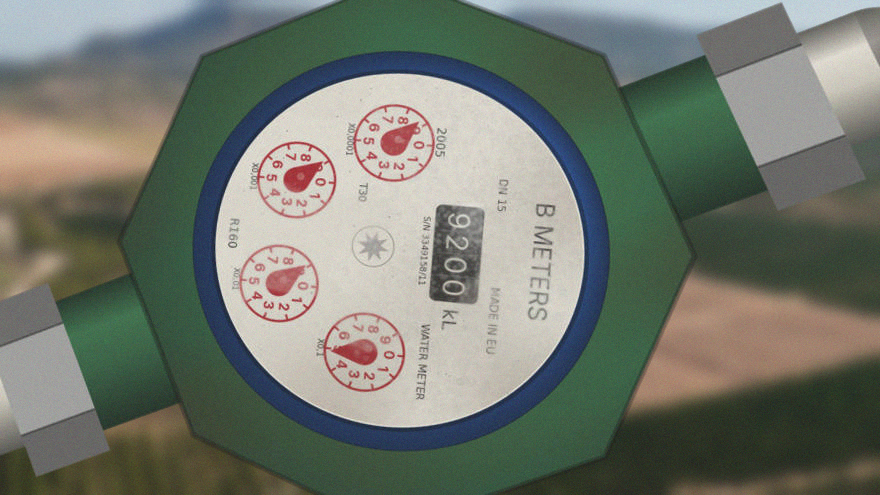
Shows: 9200.4888,kL
